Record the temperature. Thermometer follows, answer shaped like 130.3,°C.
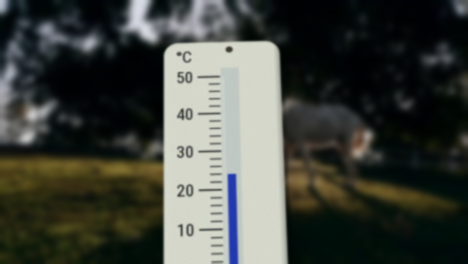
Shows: 24,°C
